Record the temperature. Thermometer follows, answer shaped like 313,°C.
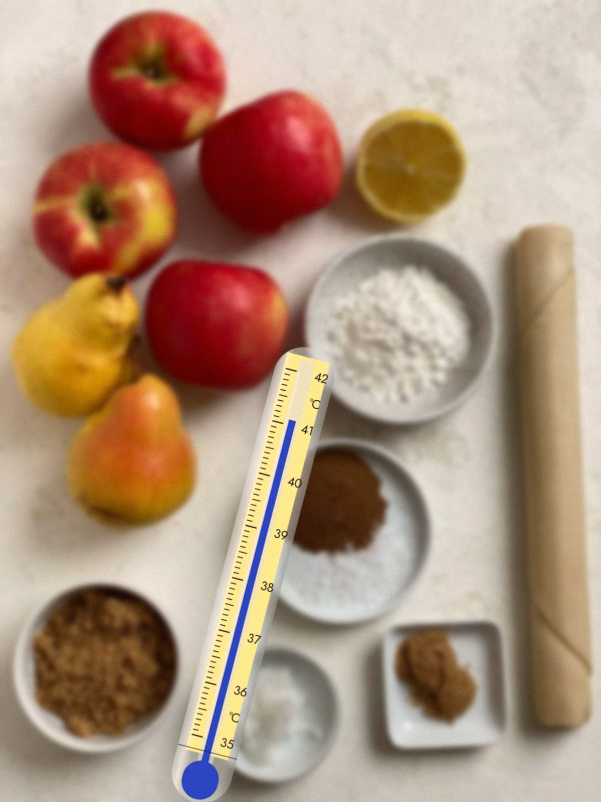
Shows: 41.1,°C
